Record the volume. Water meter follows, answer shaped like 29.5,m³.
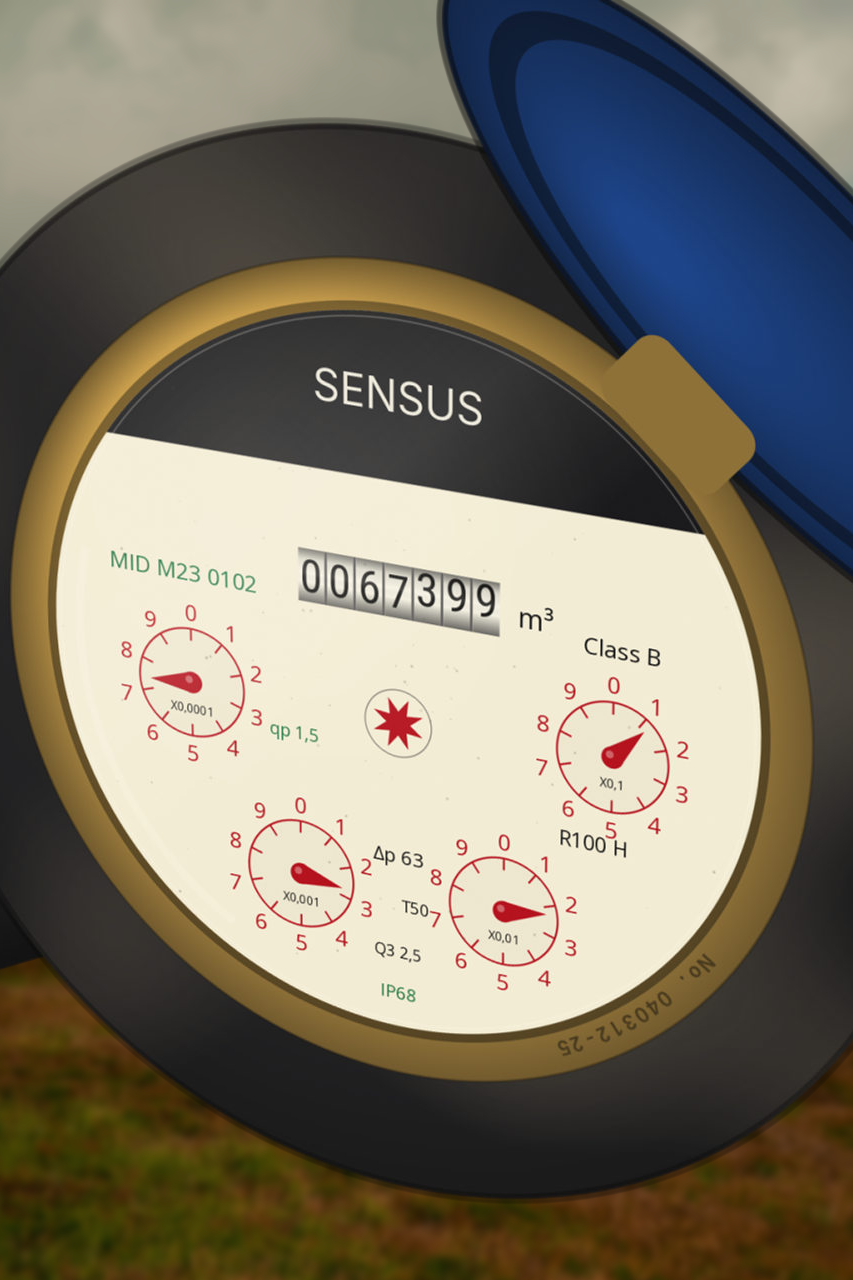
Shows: 67399.1227,m³
